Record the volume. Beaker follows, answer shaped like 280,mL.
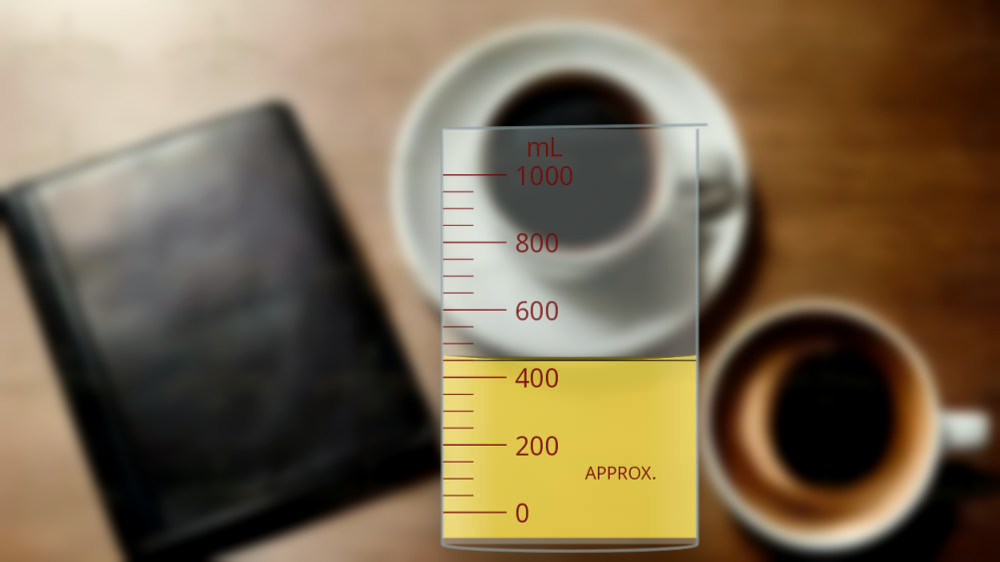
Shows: 450,mL
